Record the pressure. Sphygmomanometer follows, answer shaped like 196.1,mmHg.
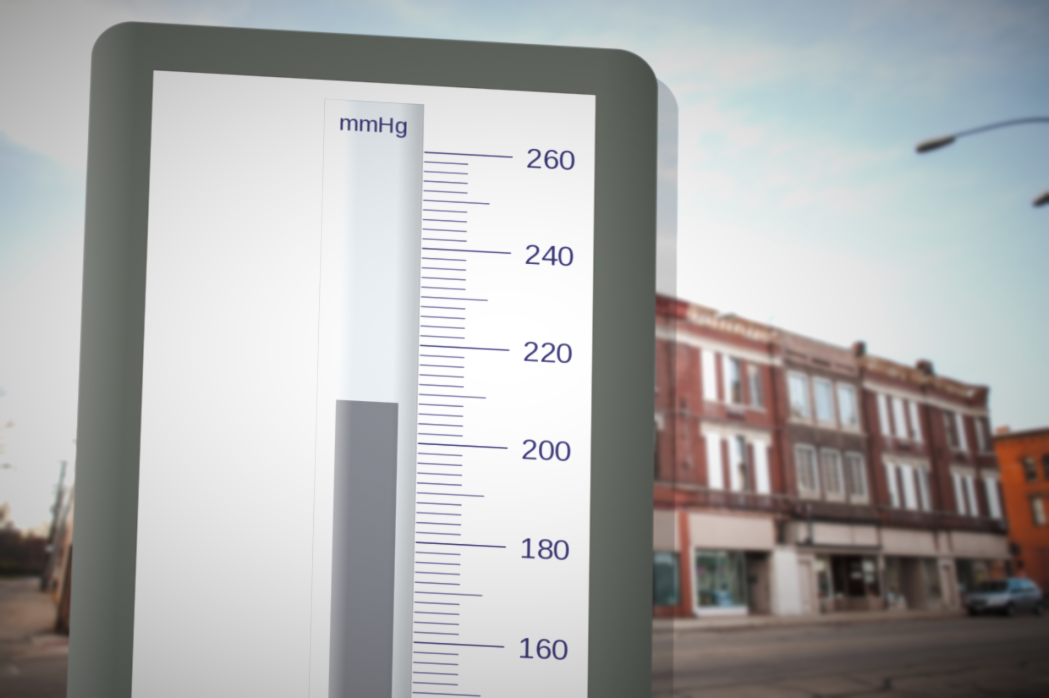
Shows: 208,mmHg
